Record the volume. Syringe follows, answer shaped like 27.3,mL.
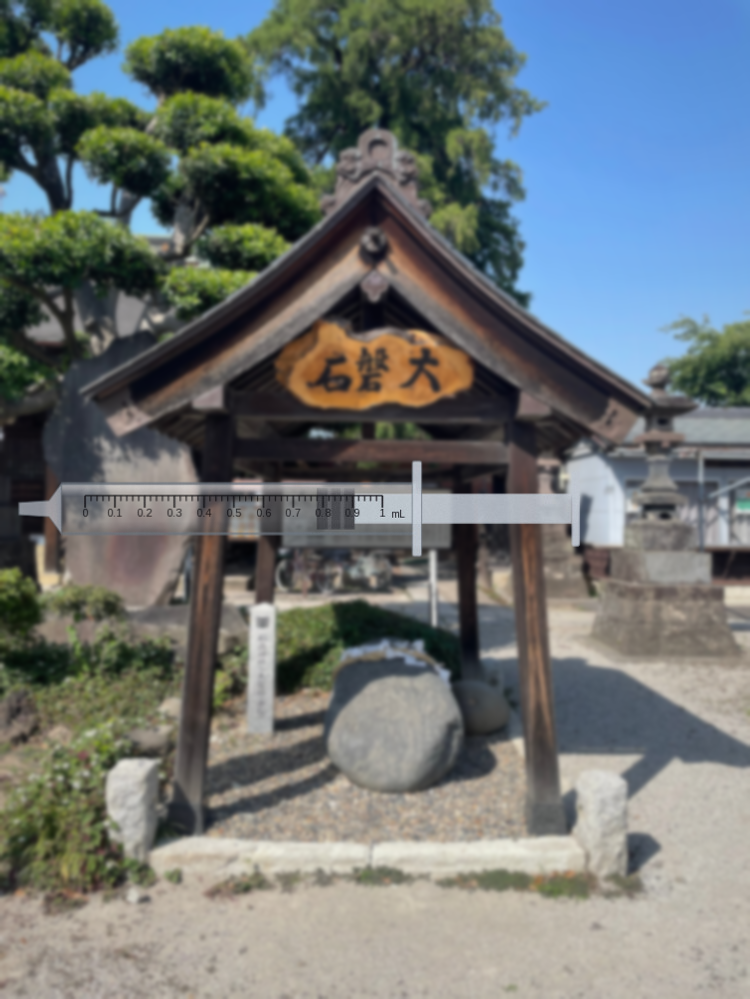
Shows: 0.78,mL
